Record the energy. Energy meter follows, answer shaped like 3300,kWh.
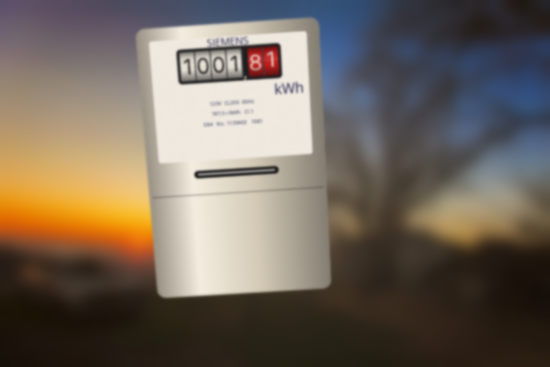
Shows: 1001.81,kWh
